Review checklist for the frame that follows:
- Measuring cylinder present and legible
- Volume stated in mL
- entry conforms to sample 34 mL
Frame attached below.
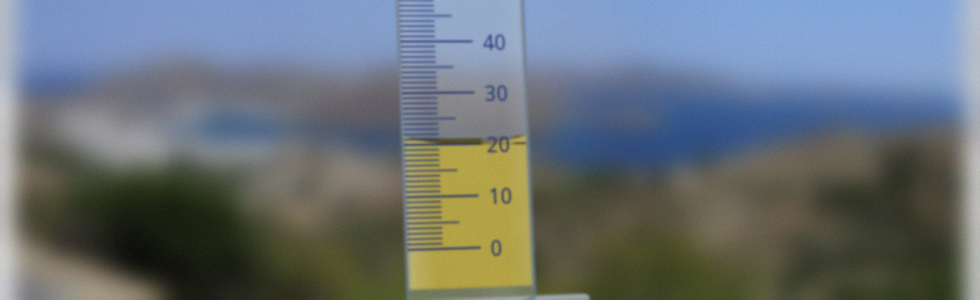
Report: 20 mL
